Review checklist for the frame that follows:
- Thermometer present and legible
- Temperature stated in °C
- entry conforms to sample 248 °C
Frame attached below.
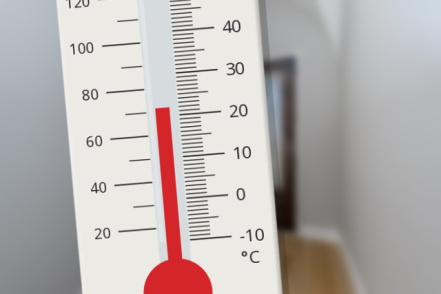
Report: 22 °C
